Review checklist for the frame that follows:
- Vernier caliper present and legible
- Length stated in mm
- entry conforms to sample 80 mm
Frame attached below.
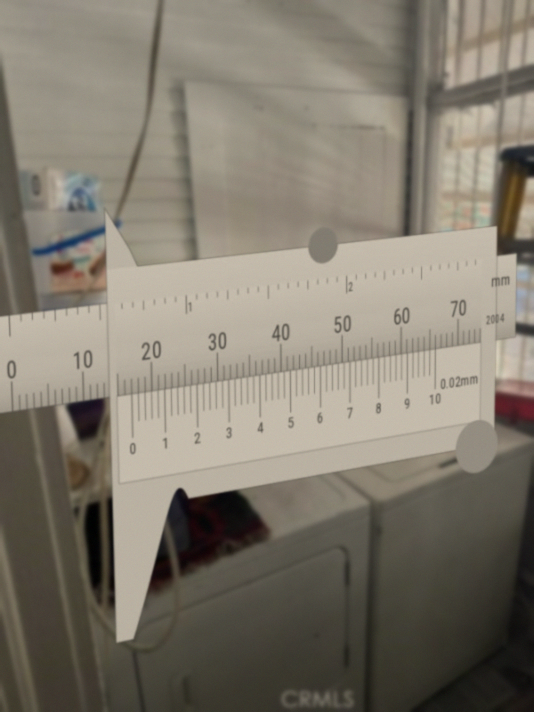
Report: 17.0 mm
